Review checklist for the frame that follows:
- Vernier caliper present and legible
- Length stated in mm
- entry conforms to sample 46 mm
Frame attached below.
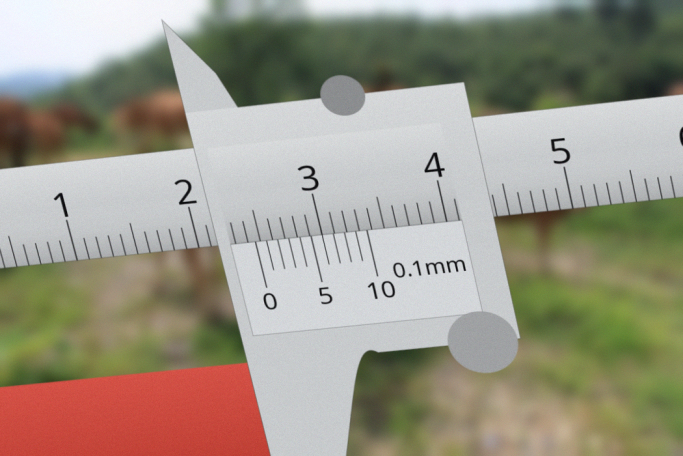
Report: 24.6 mm
